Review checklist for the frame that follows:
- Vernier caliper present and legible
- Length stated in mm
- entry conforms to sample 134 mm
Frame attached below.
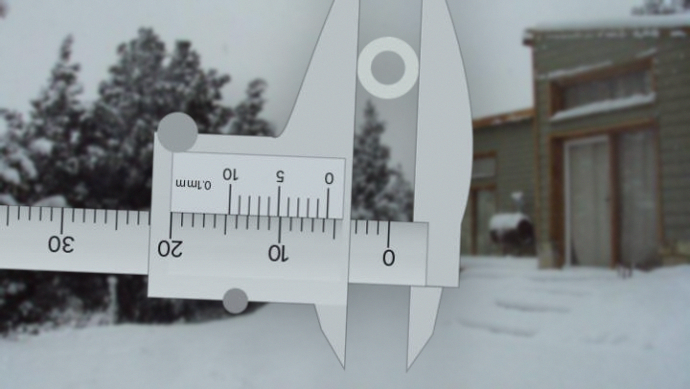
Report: 5.7 mm
